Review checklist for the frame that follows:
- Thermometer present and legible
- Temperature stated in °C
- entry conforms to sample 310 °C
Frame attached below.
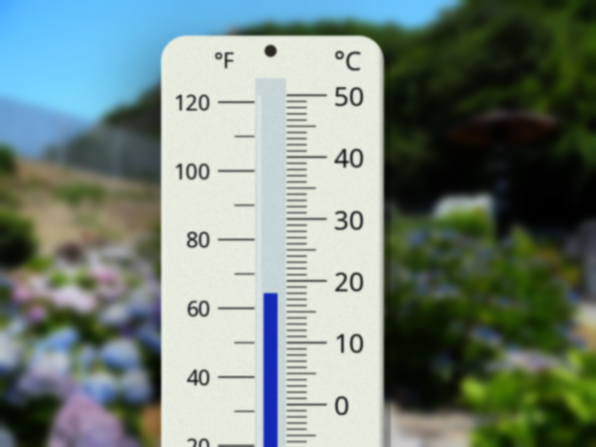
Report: 18 °C
